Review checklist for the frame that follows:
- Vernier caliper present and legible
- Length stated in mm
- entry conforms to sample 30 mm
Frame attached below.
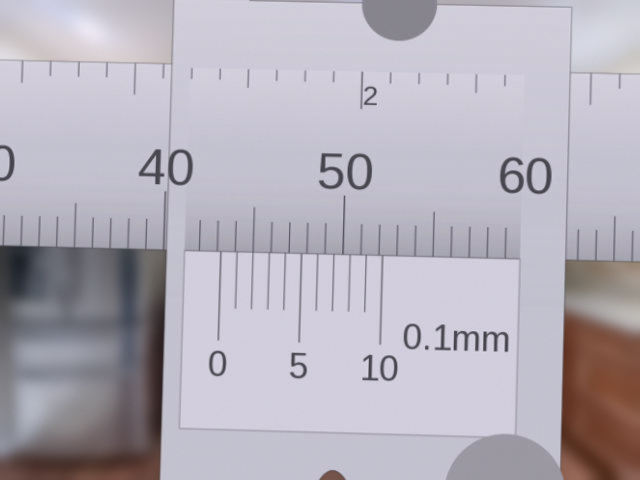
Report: 43.2 mm
